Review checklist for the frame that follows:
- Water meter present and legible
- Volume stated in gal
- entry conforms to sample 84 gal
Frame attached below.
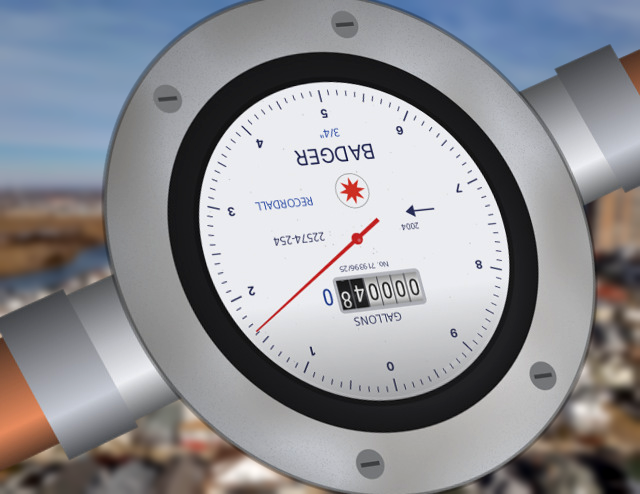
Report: 481.6 gal
